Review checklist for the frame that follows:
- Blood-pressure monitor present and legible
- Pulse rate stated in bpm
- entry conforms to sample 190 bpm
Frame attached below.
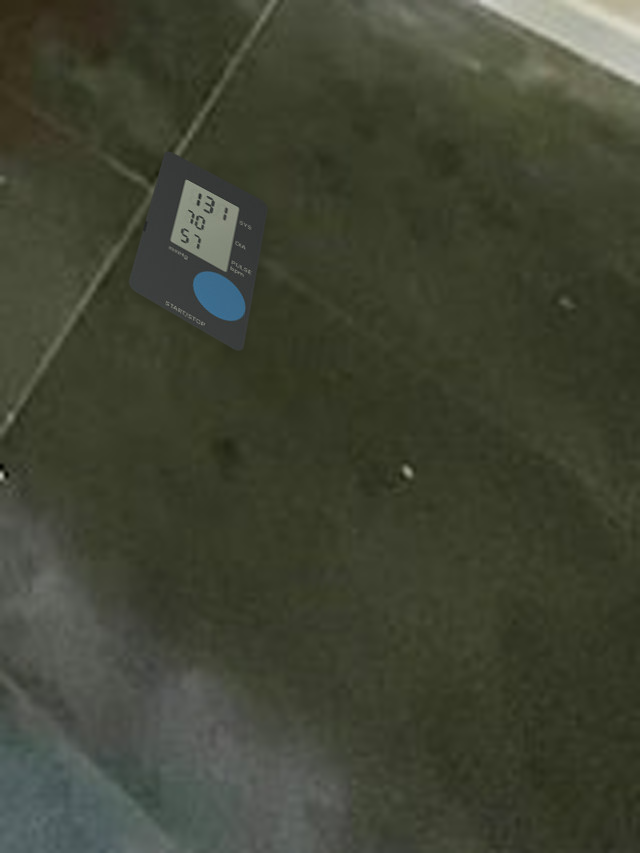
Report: 57 bpm
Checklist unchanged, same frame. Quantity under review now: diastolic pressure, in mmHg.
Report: 70 mmHg
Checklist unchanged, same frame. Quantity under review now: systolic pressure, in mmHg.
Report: 131 mmHg
